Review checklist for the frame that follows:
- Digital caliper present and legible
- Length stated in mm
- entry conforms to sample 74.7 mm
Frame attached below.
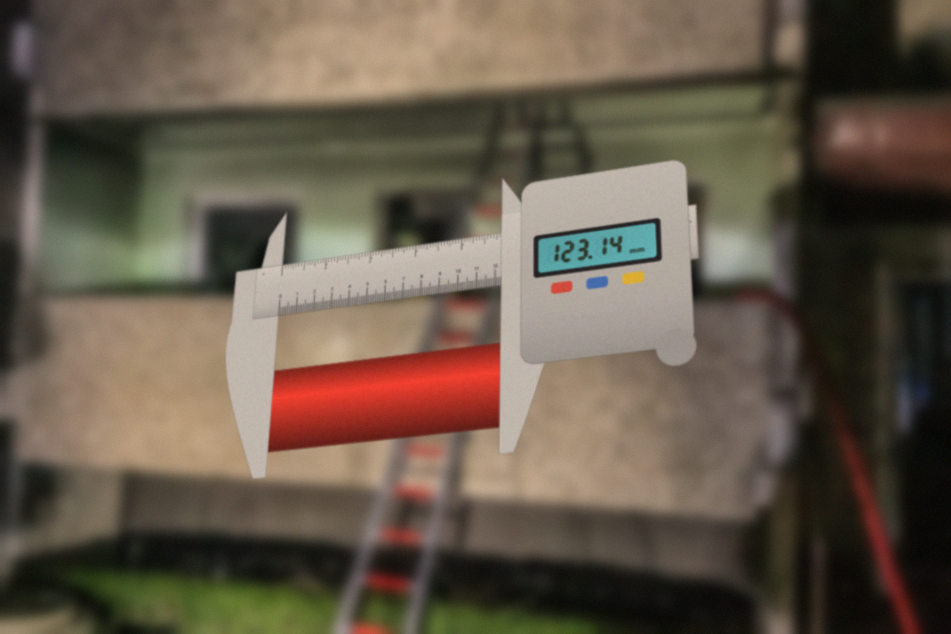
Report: 123.14 mm
